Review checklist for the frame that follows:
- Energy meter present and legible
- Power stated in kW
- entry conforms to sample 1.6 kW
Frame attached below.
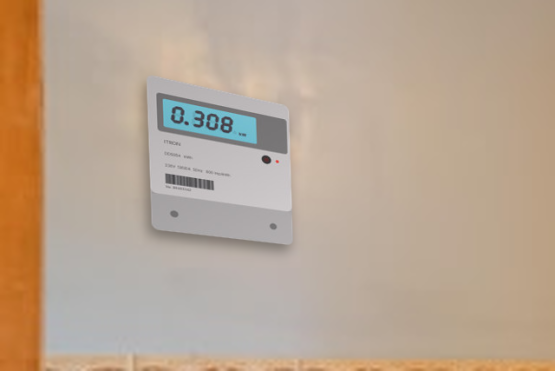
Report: 0.308 kW
